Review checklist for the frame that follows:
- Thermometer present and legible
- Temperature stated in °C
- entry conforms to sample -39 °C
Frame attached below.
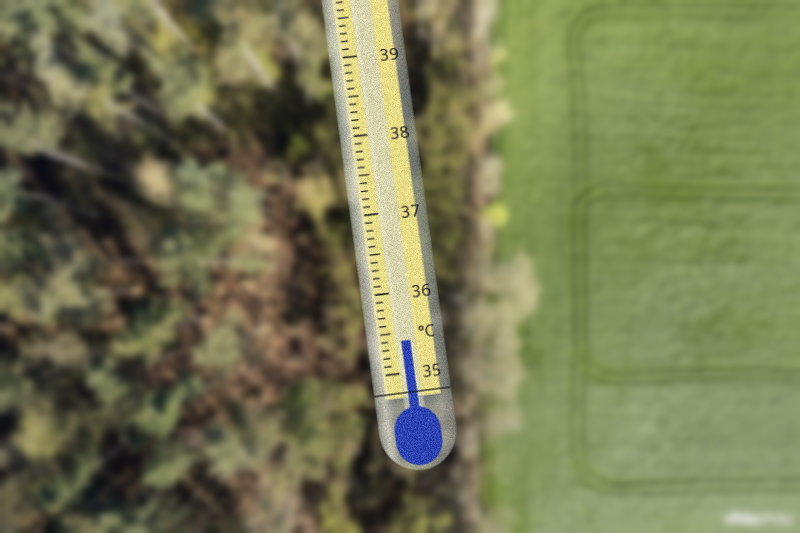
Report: 35.4 °C
